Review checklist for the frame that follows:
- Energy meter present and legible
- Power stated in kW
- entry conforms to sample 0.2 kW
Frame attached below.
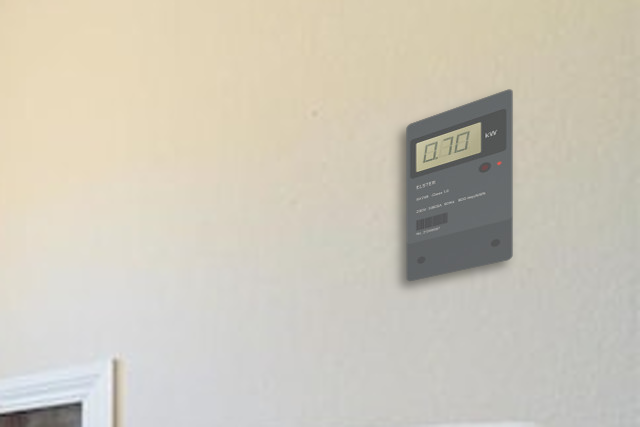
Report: 0.70 kW
